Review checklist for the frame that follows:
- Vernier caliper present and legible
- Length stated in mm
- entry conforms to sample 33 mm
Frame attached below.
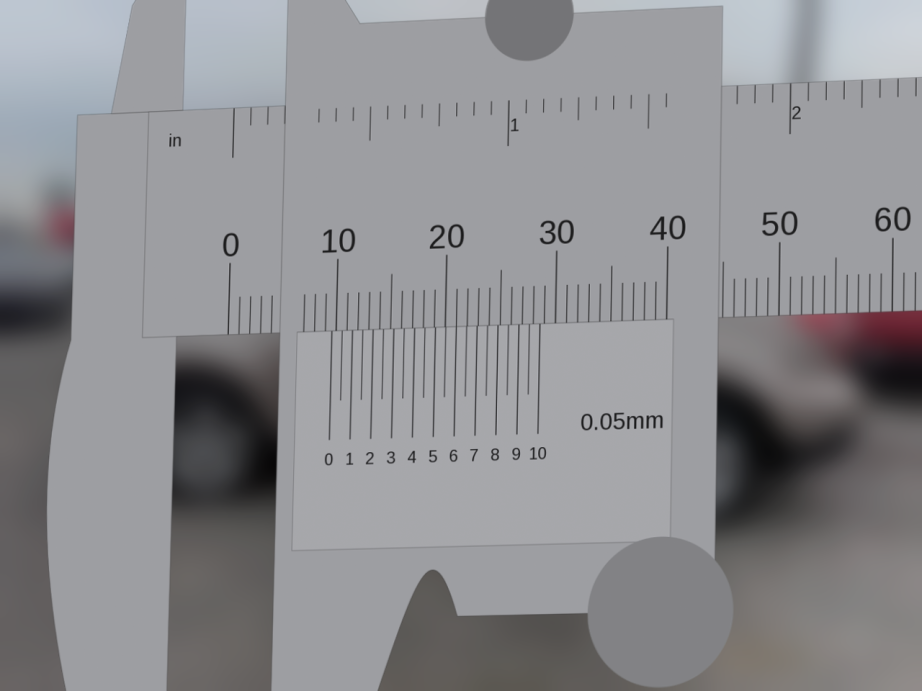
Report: 9.6 mm
